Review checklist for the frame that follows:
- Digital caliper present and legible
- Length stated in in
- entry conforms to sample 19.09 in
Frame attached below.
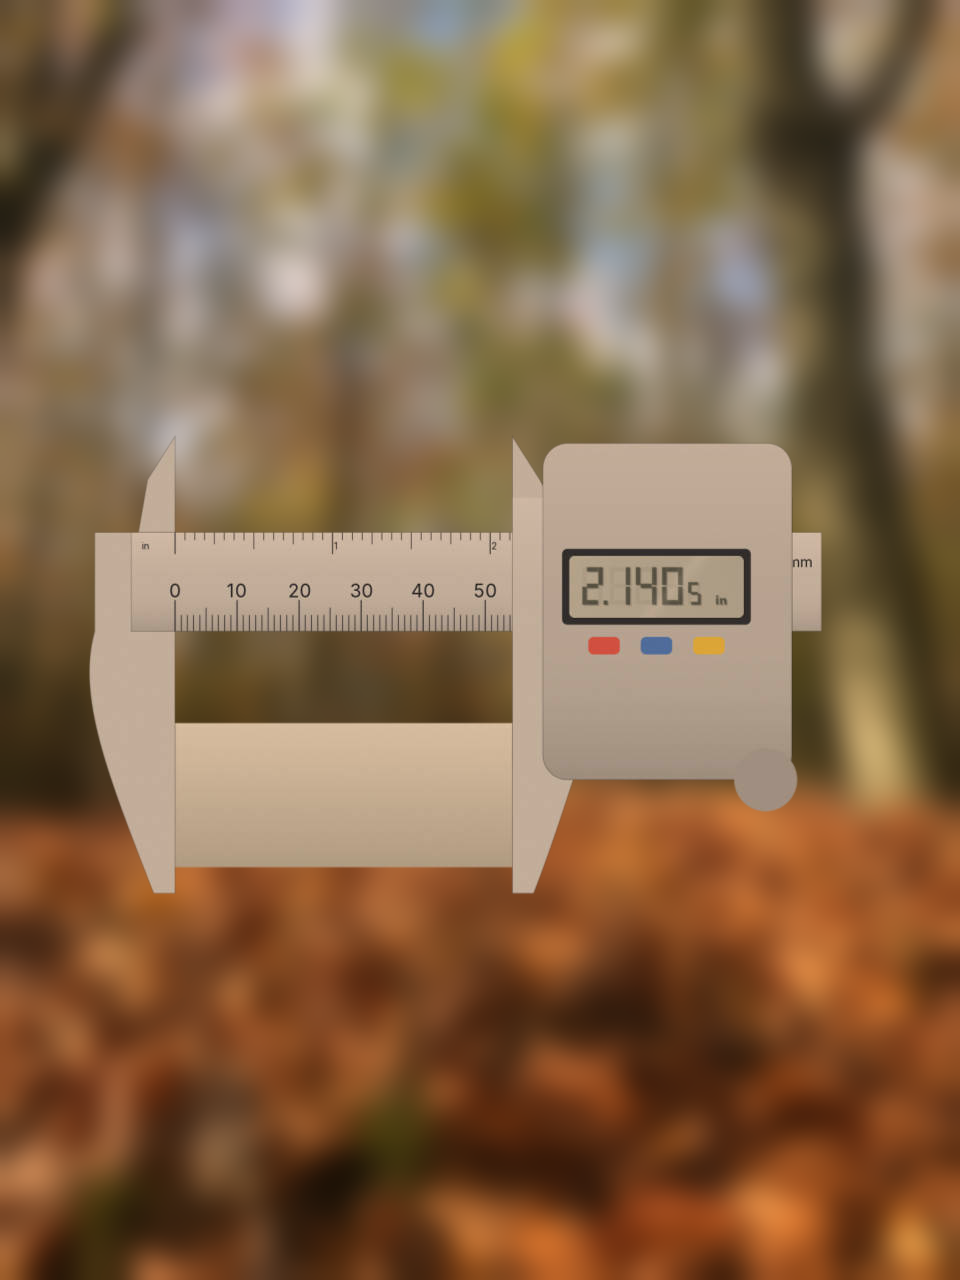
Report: 2.1405 in
